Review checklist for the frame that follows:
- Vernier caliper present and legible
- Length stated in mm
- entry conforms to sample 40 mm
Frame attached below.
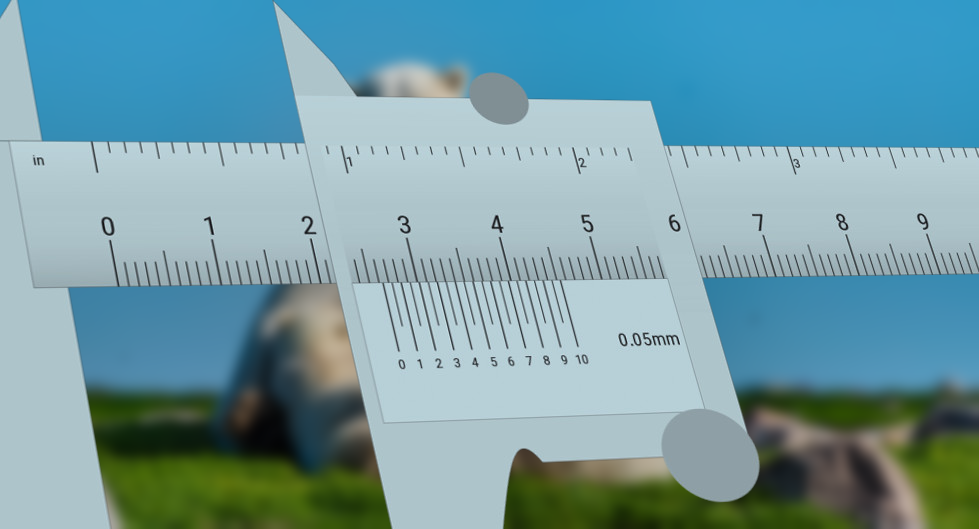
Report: 26.4 mm
